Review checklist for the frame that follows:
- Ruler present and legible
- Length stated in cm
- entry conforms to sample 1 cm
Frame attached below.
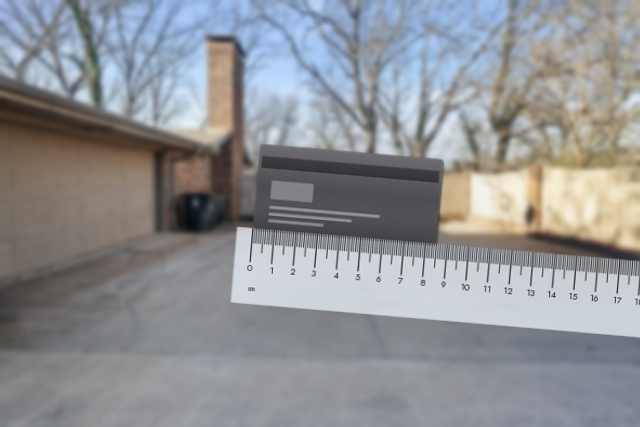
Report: 8.5 cm
